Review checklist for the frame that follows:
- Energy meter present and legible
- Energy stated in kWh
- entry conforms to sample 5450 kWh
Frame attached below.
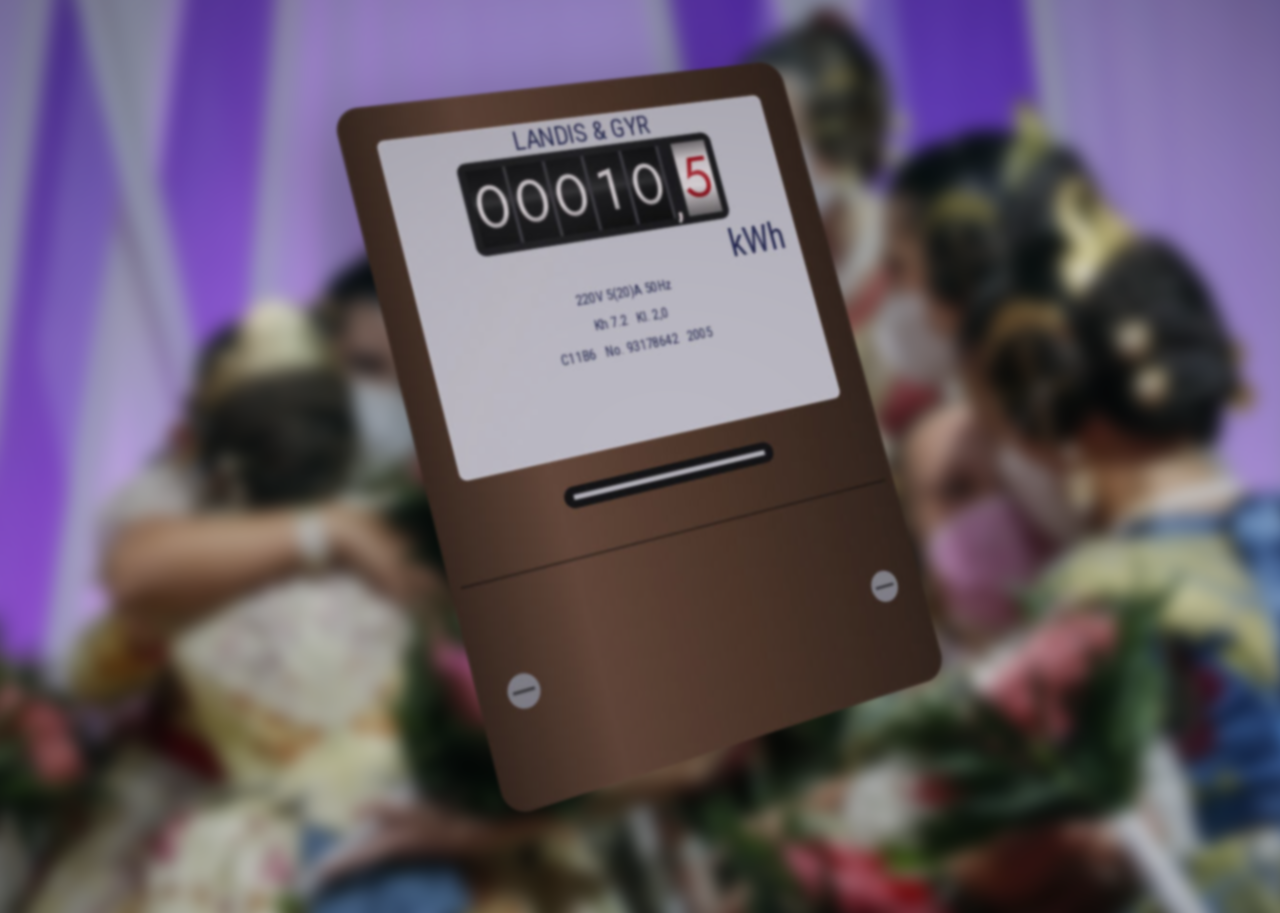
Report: 10.5 kWh
